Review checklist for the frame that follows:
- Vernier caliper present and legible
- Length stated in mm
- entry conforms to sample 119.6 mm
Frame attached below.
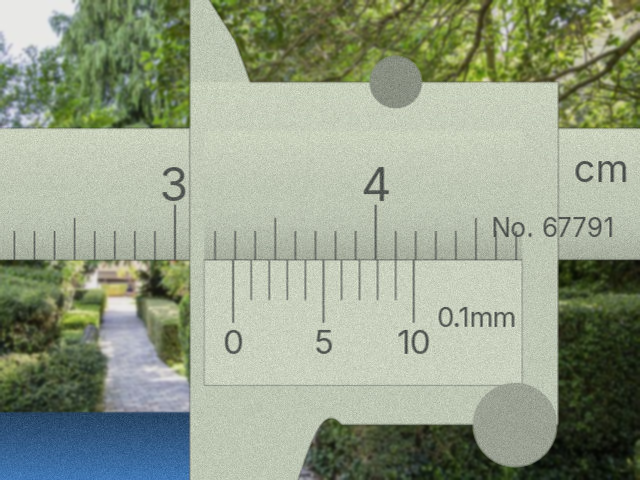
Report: 32.9 mm
